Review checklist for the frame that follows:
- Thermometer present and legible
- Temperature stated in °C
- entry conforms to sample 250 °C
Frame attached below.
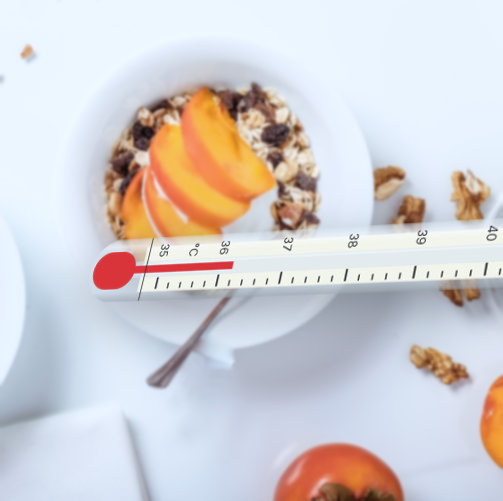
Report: 36.2 °C
